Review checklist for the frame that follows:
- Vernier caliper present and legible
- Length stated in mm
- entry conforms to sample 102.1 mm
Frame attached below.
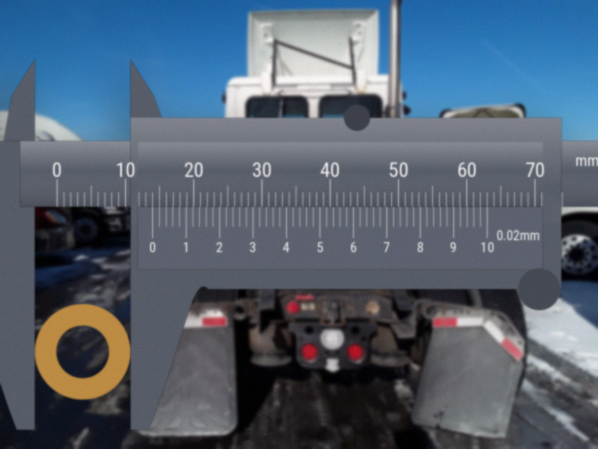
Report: 14.0 mm
